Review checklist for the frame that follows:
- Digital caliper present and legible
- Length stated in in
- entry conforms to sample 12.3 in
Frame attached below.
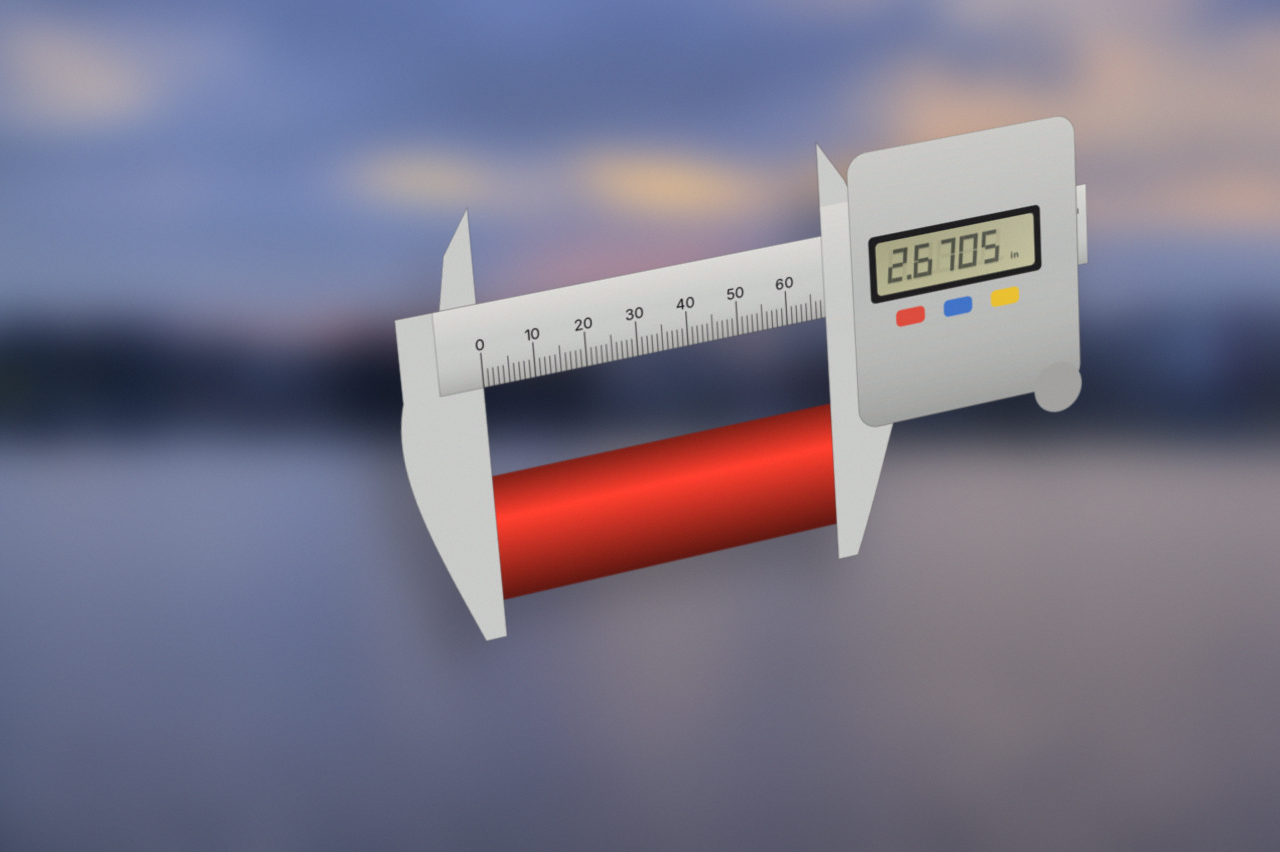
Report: 2.6705 in
